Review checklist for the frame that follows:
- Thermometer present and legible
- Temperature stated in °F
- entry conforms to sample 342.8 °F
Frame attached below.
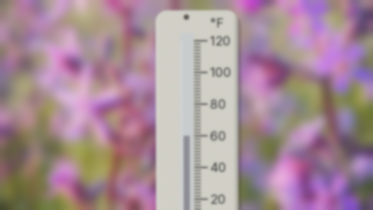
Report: 60 °F
